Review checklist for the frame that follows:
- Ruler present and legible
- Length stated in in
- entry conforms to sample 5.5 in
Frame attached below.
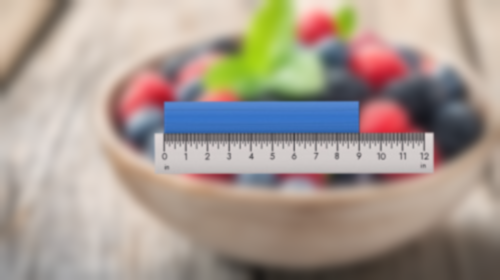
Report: 9 in
